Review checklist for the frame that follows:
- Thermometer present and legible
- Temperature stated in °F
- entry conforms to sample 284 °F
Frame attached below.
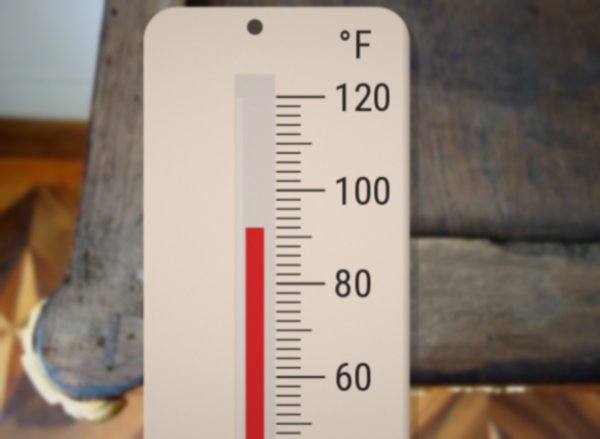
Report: 92 °F
